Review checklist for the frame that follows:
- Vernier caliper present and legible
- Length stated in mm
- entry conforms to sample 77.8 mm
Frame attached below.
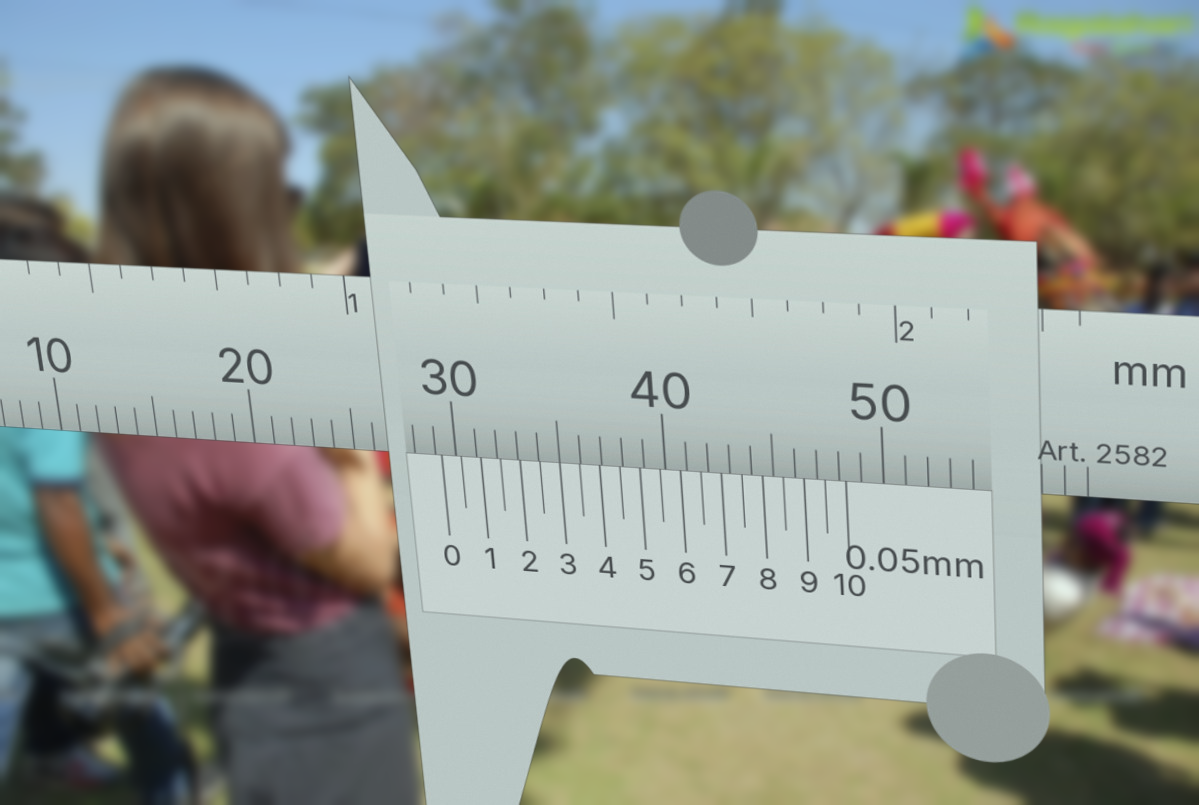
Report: 29.3 mm
